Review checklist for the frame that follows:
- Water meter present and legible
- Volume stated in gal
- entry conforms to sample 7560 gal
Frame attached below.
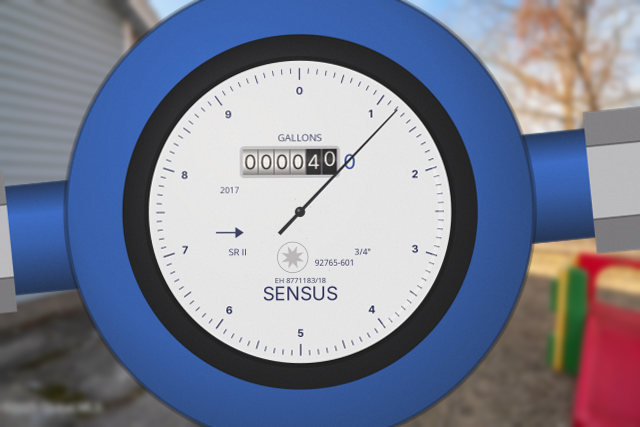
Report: 401.2 gal
